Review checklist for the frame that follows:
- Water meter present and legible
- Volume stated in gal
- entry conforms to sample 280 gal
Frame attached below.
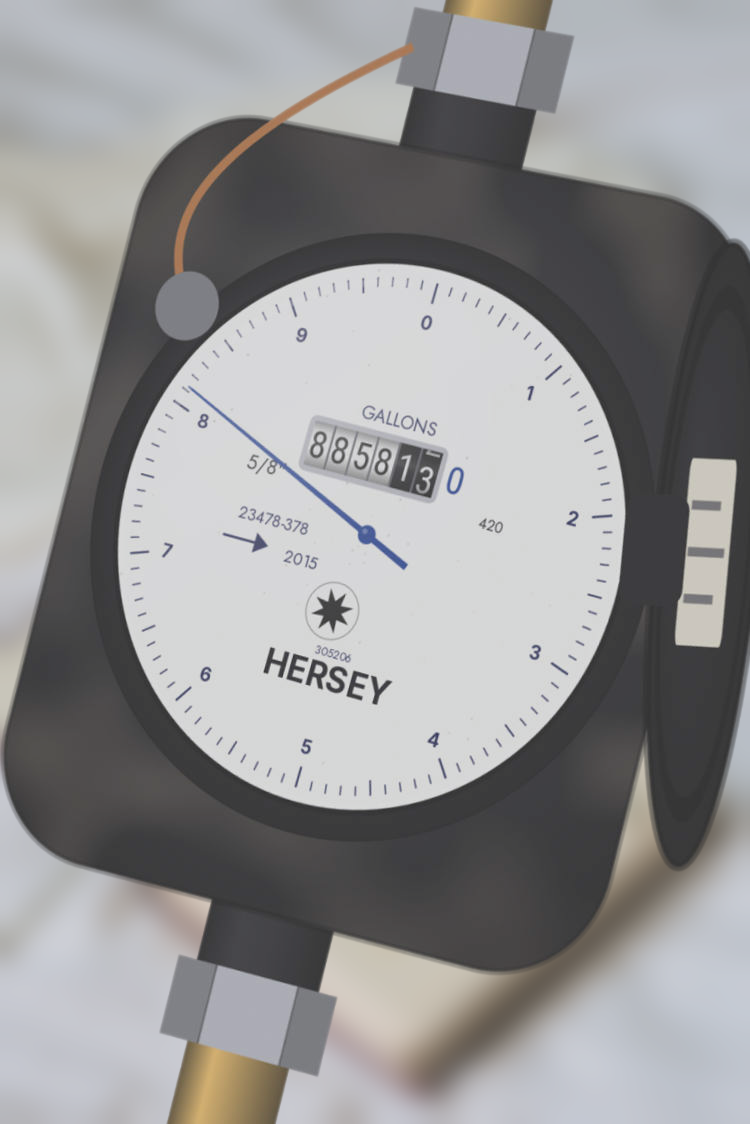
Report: 8858128.1 gal
